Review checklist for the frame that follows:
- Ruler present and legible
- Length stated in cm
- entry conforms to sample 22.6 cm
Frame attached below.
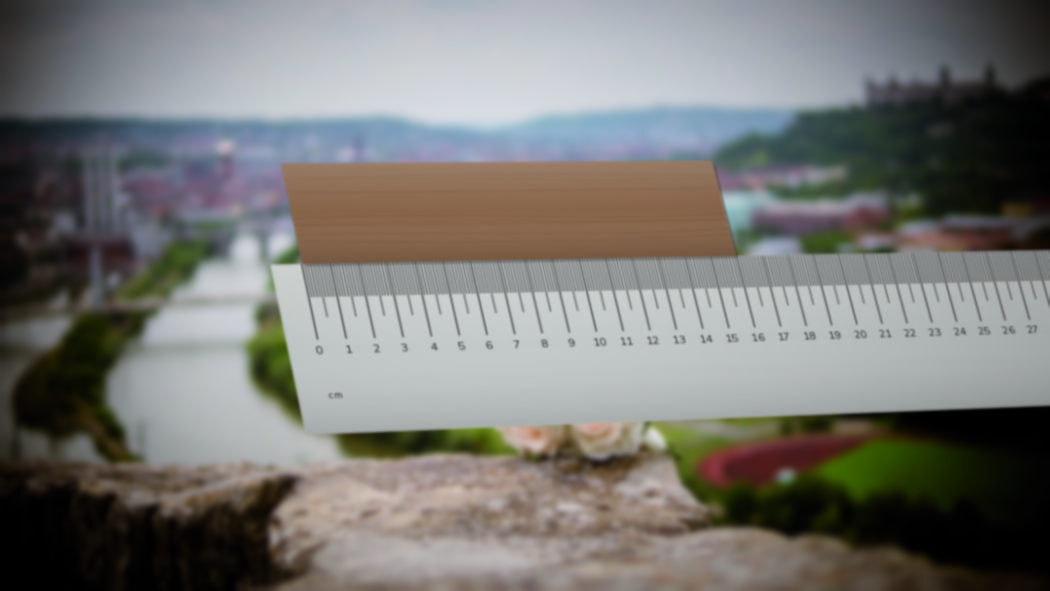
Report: 16 cm
